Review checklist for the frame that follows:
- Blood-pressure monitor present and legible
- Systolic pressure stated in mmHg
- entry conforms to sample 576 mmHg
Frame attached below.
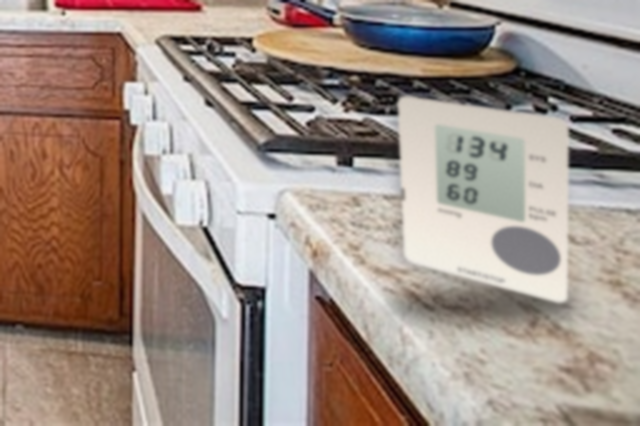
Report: 134 mmHg
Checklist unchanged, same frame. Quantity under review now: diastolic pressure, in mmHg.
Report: 89 mmHg
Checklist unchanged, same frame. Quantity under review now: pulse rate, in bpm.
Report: 60 bpm
